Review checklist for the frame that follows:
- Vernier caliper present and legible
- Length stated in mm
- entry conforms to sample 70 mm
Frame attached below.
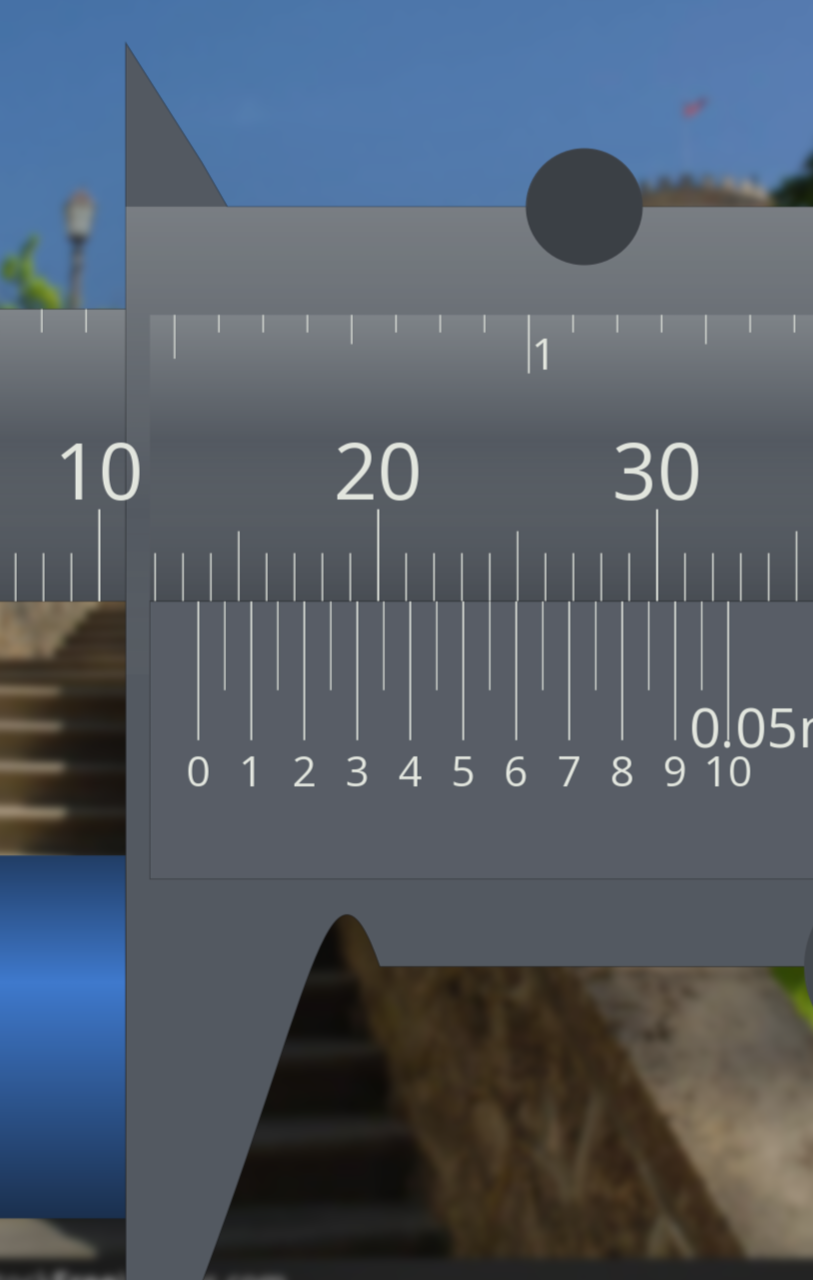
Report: 13.55 mm
